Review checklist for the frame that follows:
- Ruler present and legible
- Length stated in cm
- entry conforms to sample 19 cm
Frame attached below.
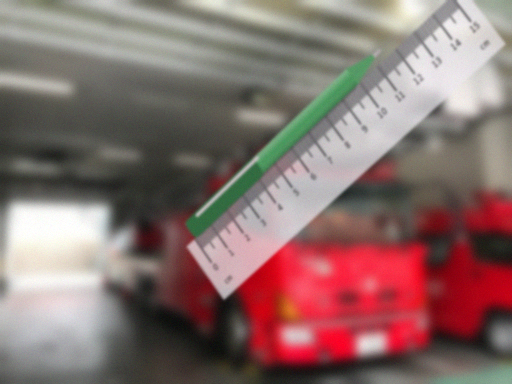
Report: 11.5 cm
